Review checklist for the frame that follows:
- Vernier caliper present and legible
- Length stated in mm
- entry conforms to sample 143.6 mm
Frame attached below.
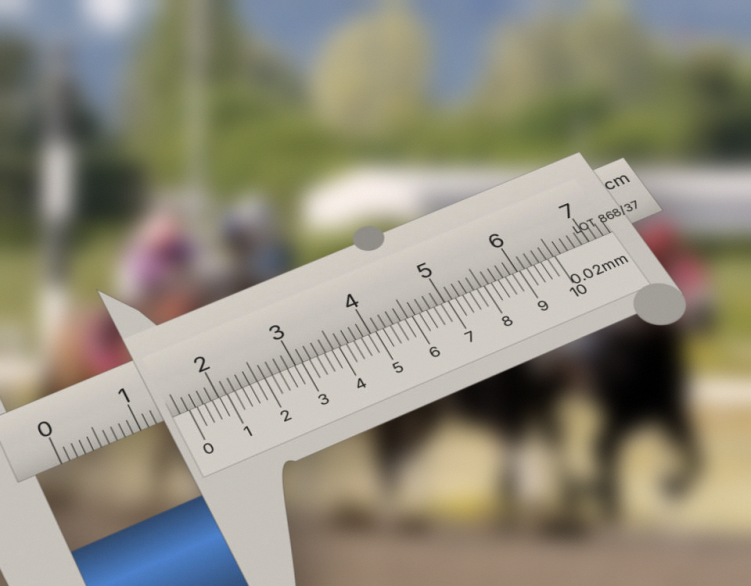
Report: 16.2 mm
